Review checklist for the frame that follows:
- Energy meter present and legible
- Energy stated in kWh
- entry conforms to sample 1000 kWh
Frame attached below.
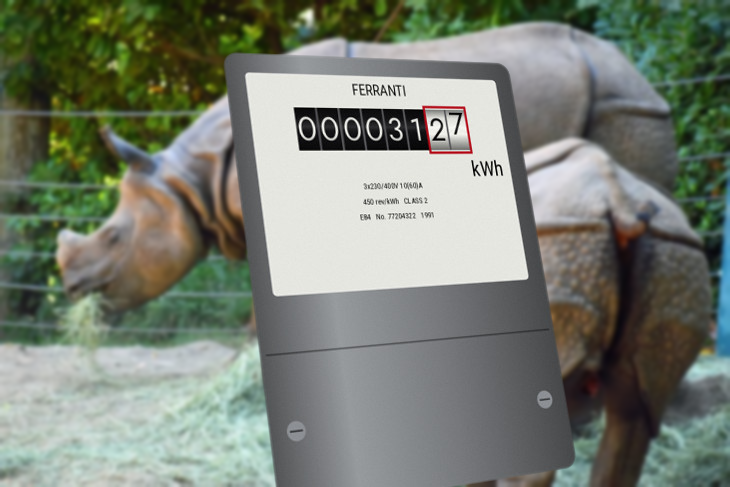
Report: 31.27 kWh
